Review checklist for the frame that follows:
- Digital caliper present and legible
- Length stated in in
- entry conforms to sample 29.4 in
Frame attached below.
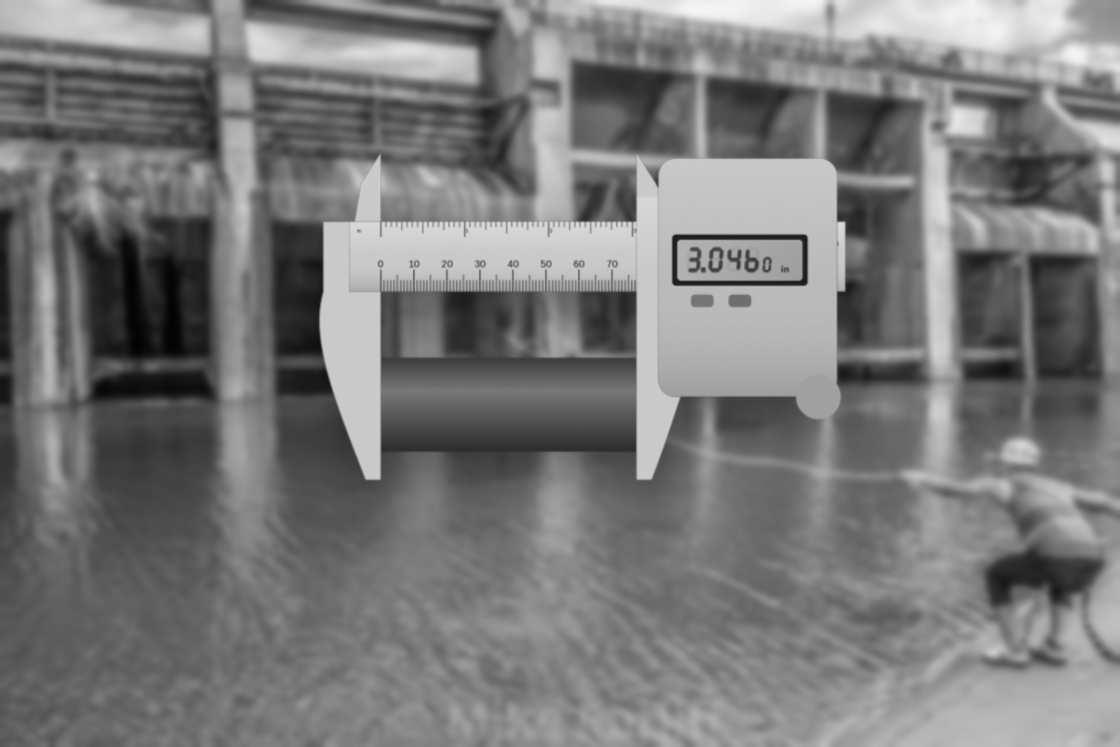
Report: 3.0460 in
